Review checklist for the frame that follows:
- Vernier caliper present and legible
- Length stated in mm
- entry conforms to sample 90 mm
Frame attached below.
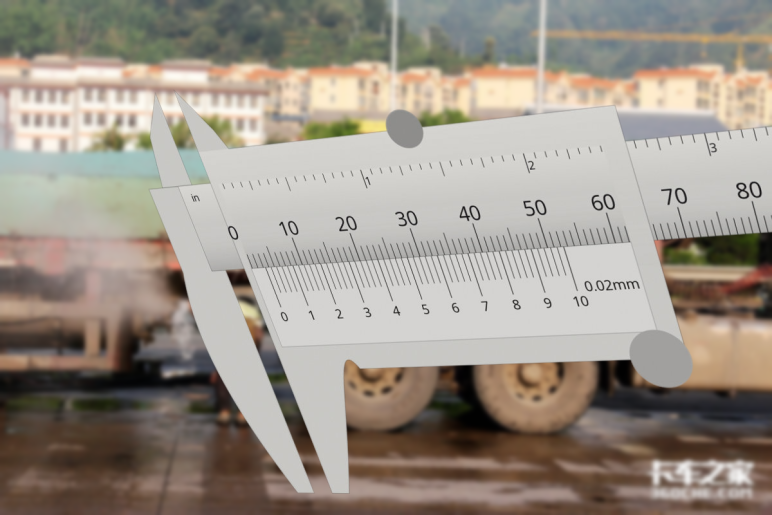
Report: 3.4 mm
